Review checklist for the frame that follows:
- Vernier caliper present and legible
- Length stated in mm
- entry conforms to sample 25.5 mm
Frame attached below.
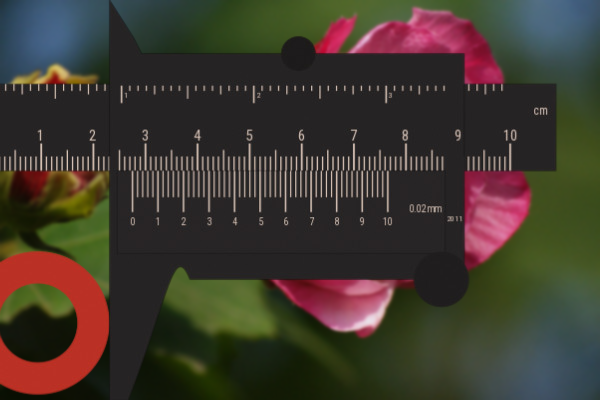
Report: 27.5 mm
